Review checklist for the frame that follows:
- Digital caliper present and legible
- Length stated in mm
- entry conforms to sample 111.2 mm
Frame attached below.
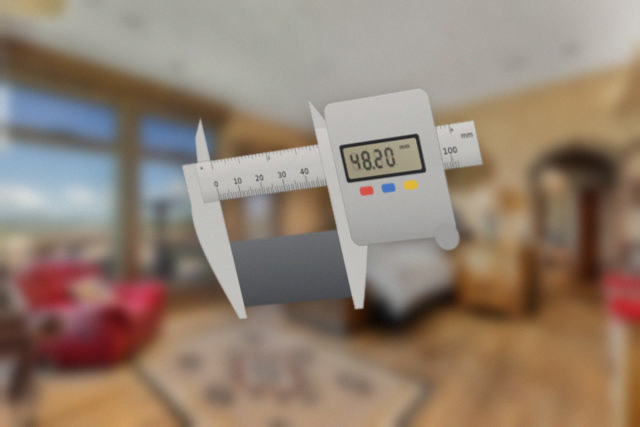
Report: 48.20 mm
